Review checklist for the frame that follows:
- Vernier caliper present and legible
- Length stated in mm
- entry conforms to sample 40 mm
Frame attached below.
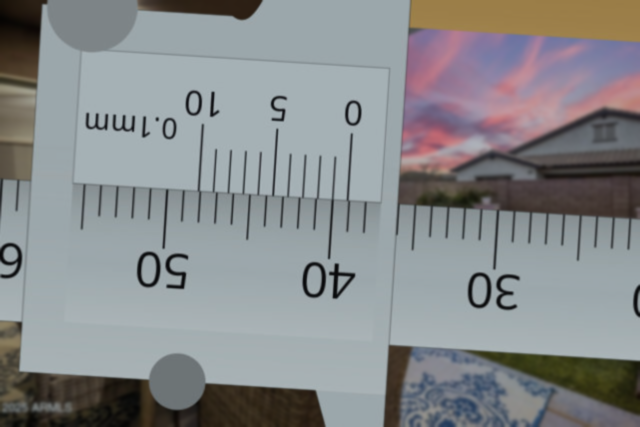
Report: 39.1 mm
